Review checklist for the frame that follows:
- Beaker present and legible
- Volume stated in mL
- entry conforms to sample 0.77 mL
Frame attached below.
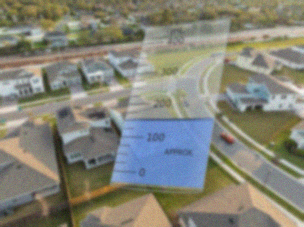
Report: 150 mL
